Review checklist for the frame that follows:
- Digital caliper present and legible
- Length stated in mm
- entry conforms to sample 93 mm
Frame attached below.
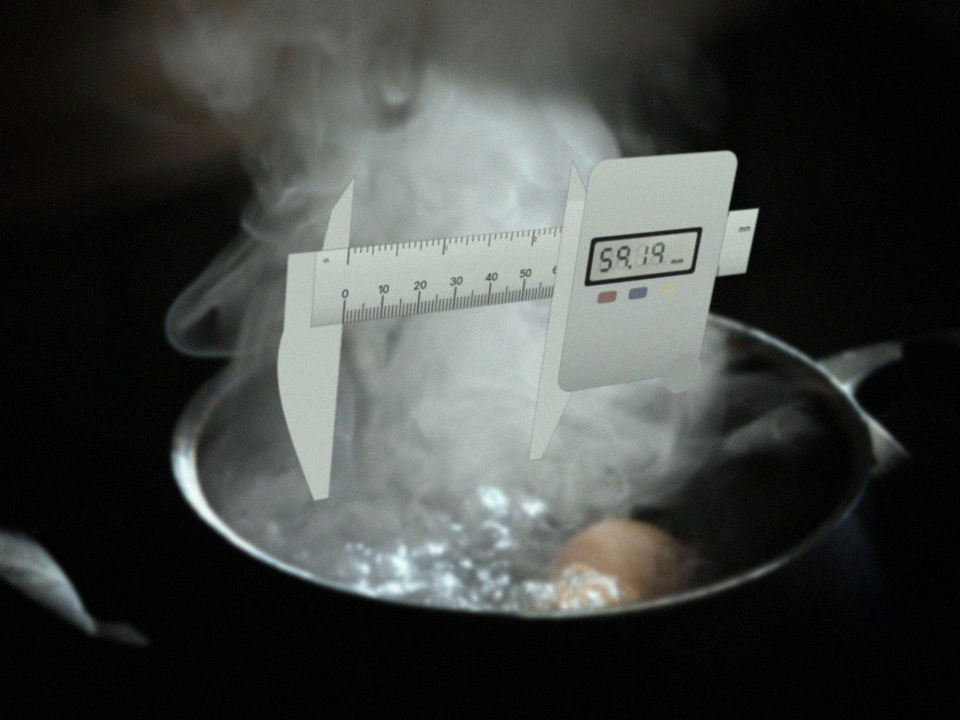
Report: 59.19 mm
